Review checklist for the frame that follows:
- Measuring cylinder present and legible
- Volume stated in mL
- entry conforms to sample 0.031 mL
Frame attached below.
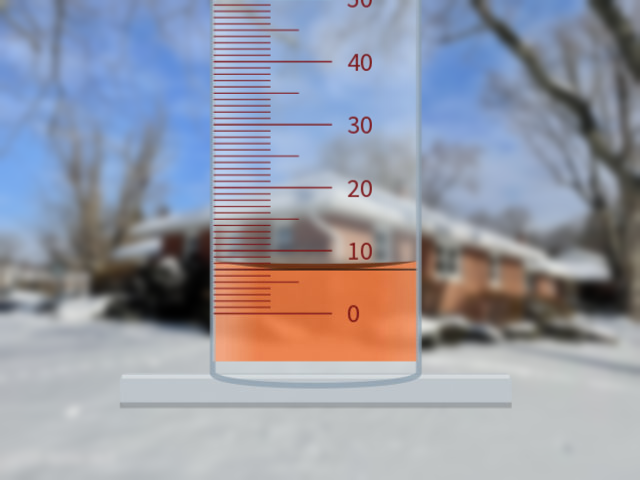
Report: 7 mL
